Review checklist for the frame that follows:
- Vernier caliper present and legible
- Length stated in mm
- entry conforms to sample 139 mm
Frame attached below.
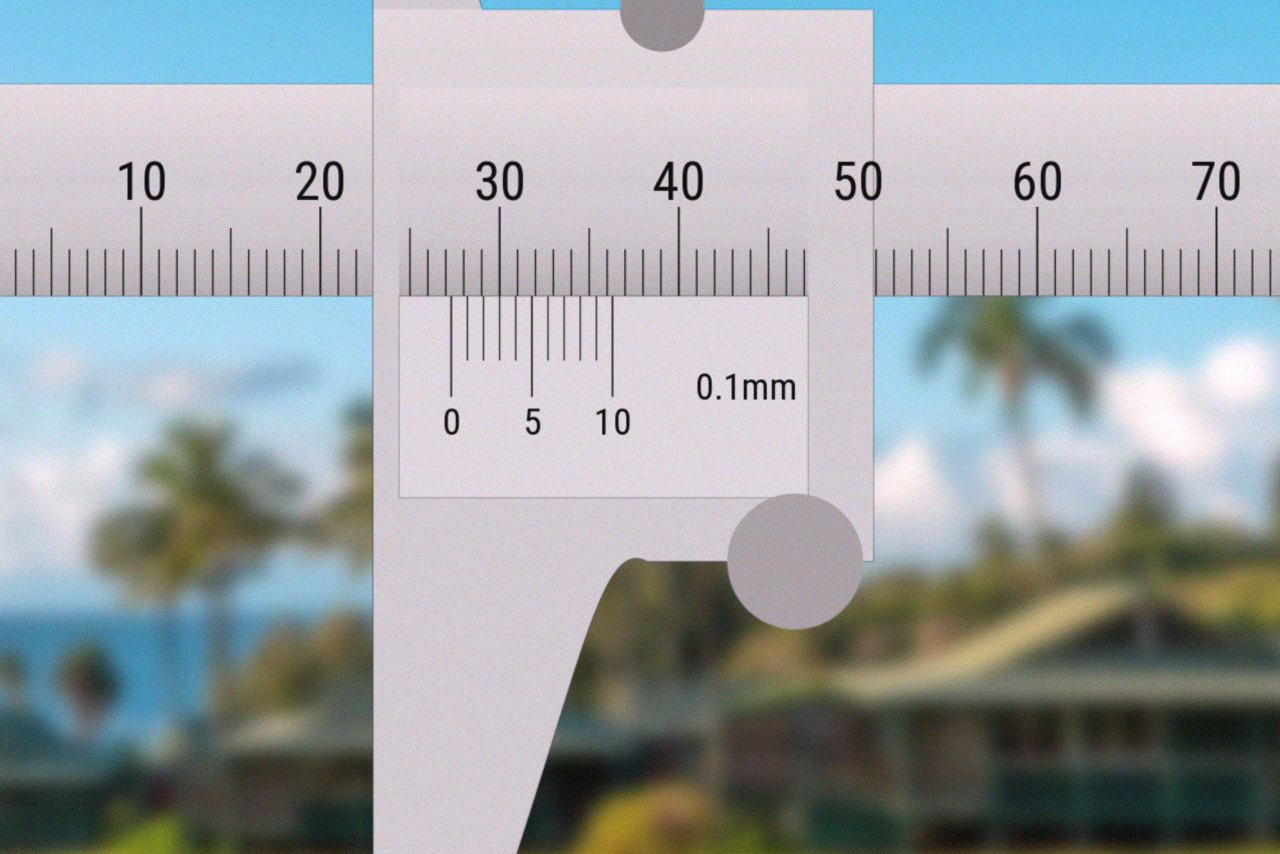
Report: 27.3 mm
